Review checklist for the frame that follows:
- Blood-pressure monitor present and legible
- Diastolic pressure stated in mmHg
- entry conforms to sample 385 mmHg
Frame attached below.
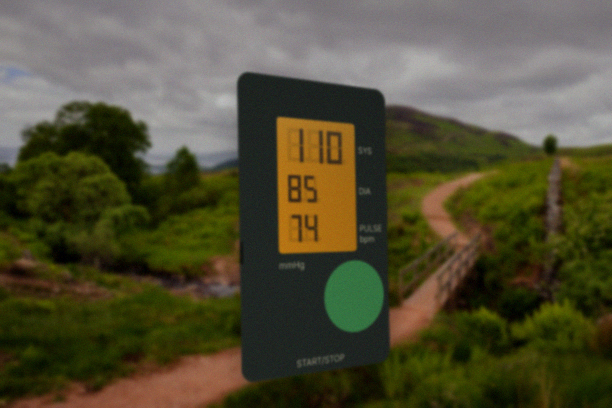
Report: 85 mmHg
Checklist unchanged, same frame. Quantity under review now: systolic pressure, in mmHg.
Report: 110 mmHg
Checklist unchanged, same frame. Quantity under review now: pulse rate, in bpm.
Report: 74 bpm
